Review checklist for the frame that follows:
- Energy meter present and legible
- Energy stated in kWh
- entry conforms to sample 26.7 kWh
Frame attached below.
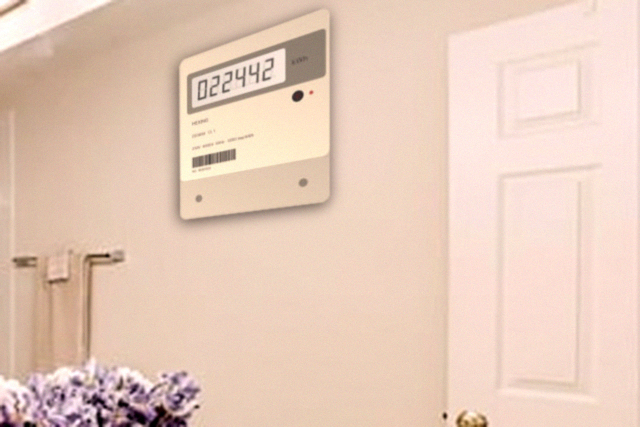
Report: 22442 kWh
